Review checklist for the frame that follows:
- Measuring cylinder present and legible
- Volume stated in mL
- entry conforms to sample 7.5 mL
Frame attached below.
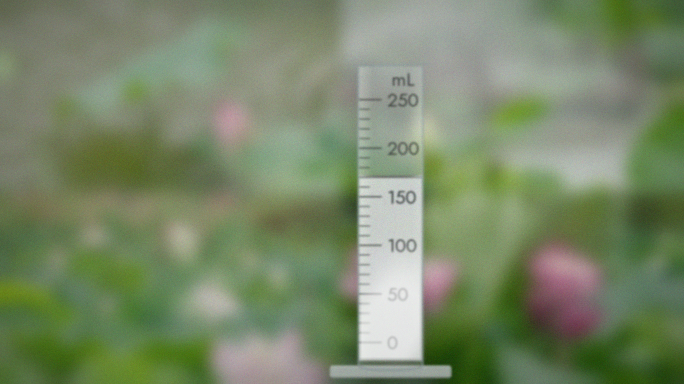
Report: 170 mL
